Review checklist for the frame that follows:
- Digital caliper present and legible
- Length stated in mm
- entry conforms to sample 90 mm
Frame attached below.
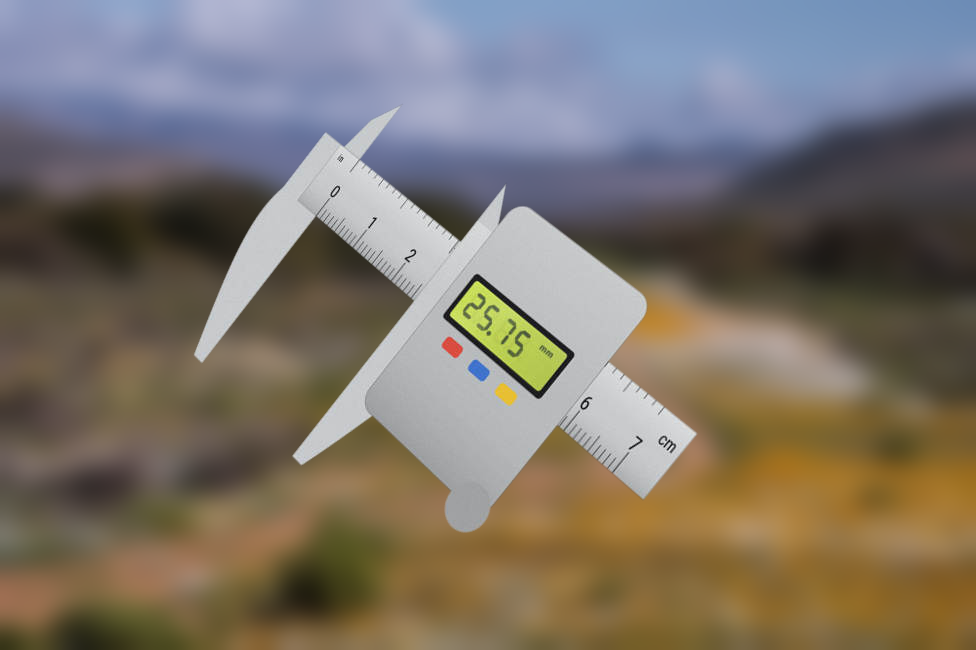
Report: 25.75 mm
